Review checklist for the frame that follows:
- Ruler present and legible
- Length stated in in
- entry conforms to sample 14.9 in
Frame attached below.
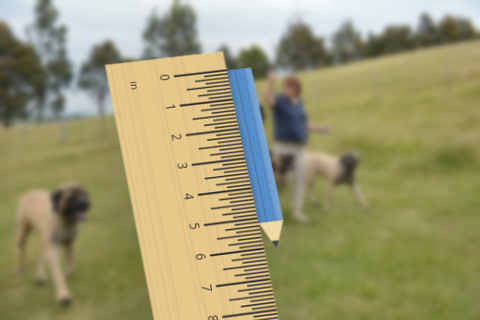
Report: 6 in
